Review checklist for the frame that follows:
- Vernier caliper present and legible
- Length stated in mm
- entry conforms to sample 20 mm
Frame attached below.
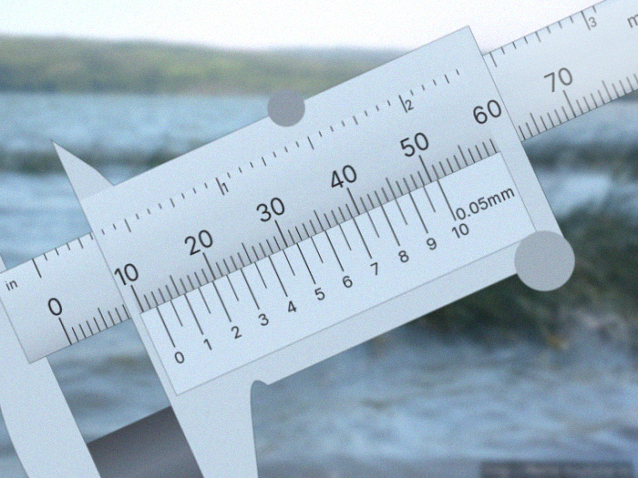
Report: 11.8 mm
